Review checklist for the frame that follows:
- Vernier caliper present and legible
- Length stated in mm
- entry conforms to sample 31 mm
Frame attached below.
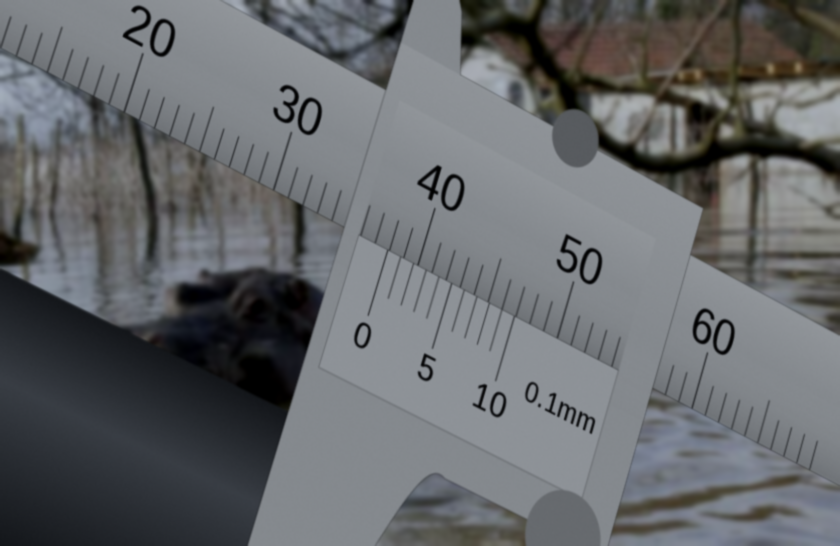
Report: 37.9 mm
